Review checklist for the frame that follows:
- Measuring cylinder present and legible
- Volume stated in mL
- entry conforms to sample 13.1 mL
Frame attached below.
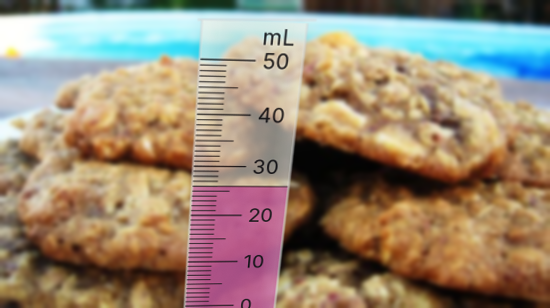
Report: 26 mL
